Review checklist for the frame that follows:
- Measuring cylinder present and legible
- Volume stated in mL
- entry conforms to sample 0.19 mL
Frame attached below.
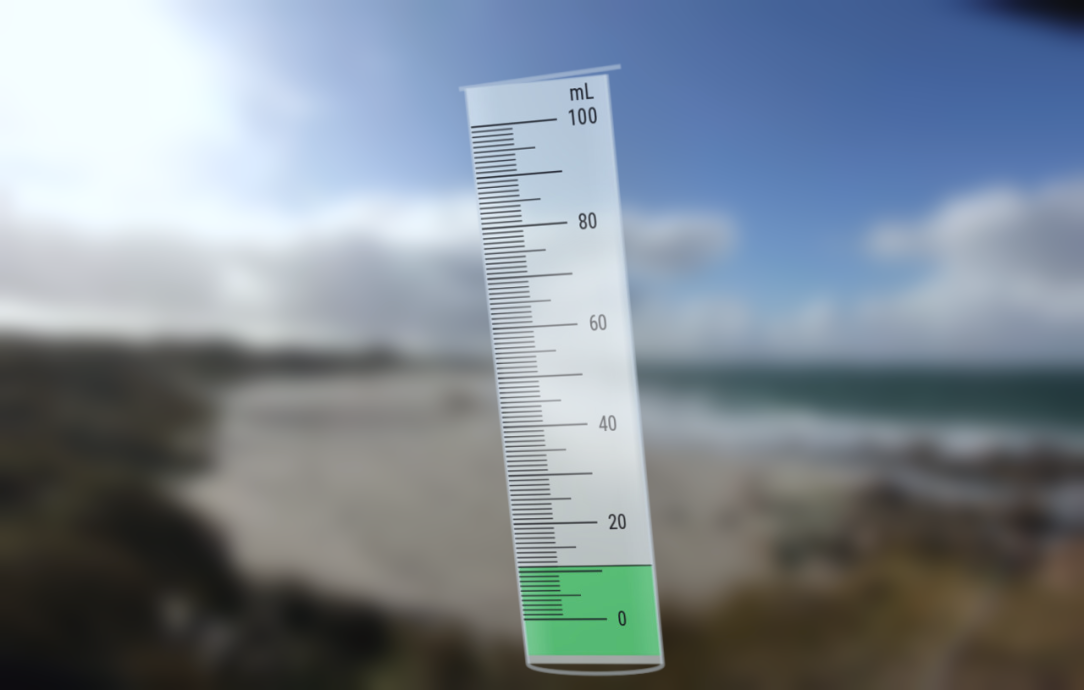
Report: 11 mL
